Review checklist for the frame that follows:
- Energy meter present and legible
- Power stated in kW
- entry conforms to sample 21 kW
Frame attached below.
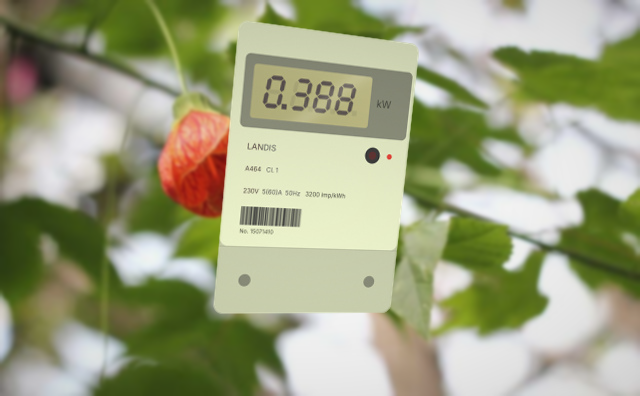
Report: 0.388 kW
